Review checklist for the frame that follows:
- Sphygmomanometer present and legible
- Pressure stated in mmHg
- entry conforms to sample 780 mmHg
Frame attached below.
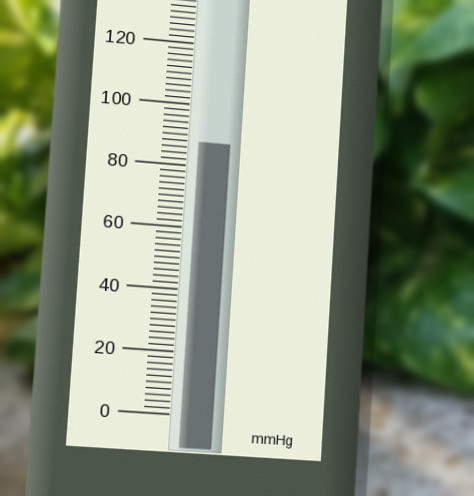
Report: 88 mmHg
